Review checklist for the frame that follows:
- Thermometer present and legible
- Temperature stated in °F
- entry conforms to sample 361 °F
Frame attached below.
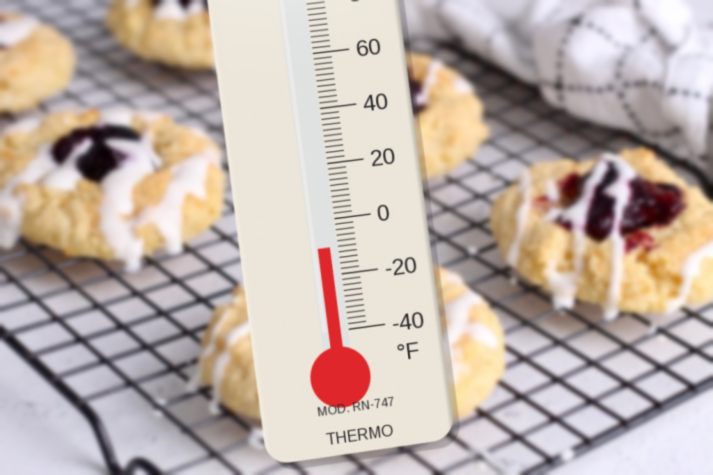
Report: -10 °F
